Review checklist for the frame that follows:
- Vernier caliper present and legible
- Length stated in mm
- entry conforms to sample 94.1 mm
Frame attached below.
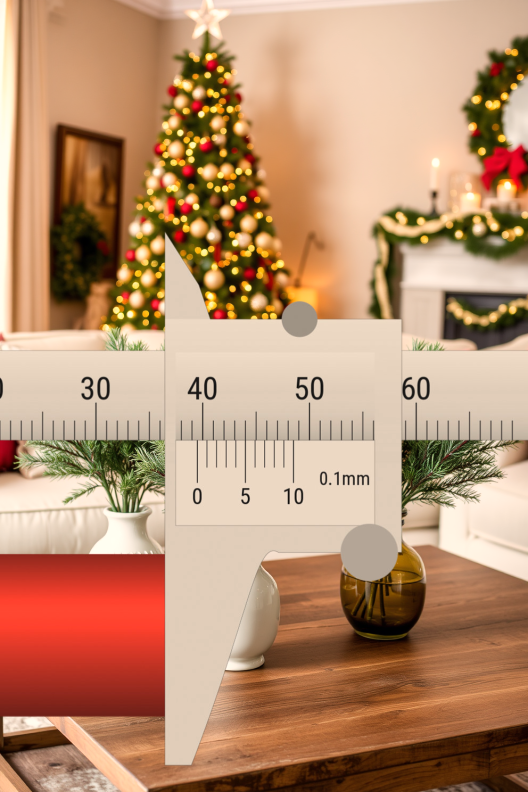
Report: 39.5 mm
